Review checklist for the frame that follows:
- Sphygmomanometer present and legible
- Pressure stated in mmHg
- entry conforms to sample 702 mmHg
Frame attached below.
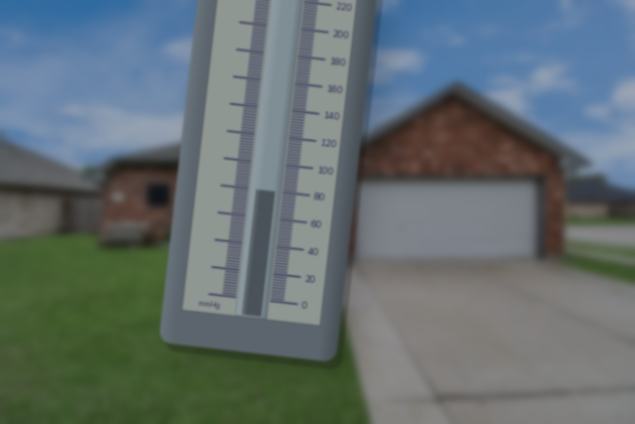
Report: 80 mmHg
